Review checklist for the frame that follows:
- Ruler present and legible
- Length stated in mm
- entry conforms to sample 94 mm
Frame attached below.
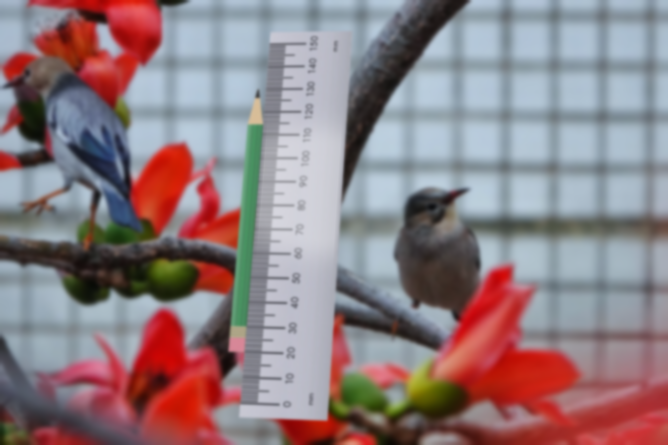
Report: 110 mm
